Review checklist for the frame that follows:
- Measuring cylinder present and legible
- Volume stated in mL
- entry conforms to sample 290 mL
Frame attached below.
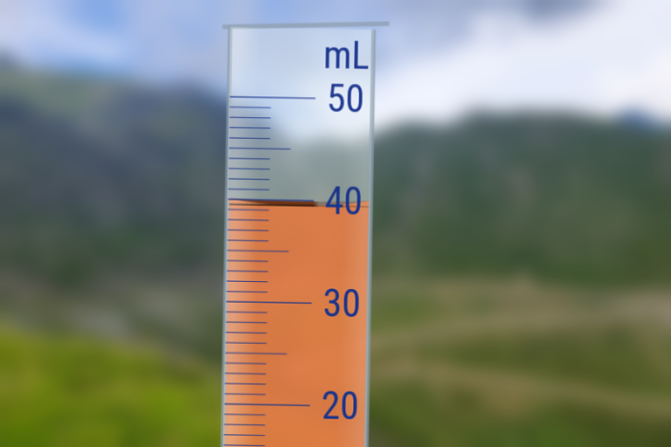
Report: 39.5 mL
